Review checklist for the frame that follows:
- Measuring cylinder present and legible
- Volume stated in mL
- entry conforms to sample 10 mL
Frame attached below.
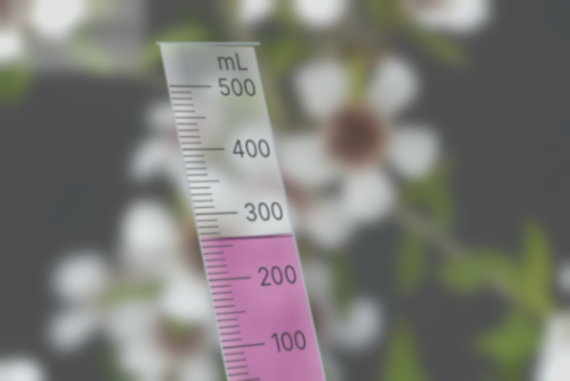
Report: 260 mL
